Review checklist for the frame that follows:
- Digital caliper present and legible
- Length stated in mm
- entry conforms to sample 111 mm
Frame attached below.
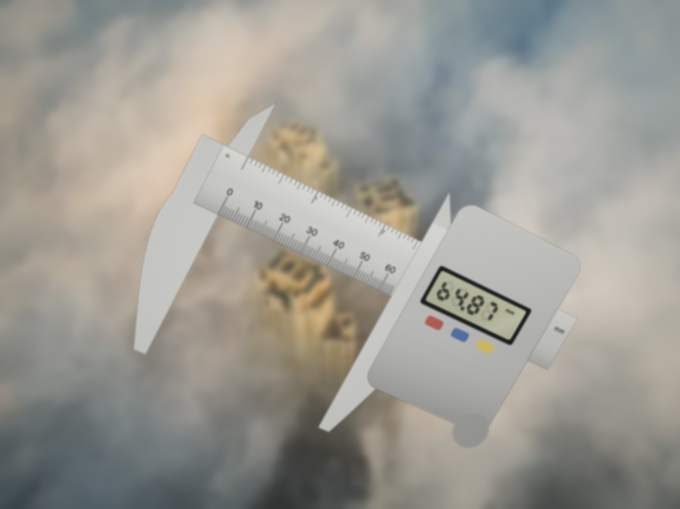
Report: 64.87 mm
